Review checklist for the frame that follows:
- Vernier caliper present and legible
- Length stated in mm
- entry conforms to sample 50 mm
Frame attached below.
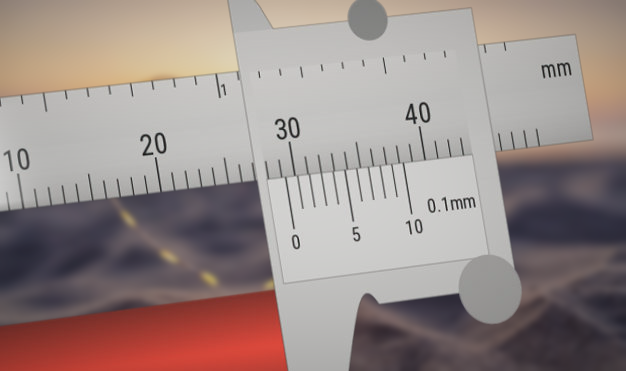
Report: 29.3 mm
